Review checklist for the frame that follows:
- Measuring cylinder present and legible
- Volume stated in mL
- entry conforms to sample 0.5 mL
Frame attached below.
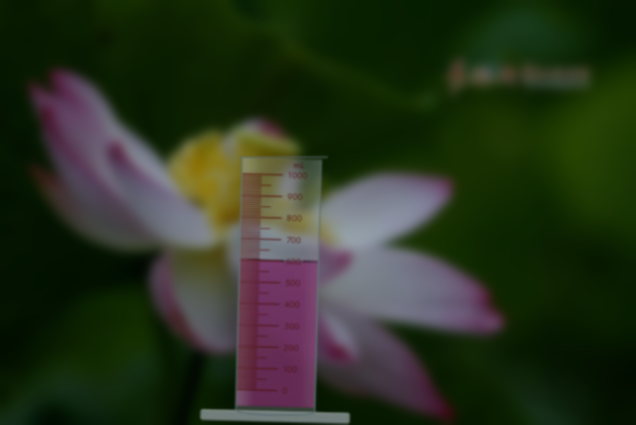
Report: 600 mL
